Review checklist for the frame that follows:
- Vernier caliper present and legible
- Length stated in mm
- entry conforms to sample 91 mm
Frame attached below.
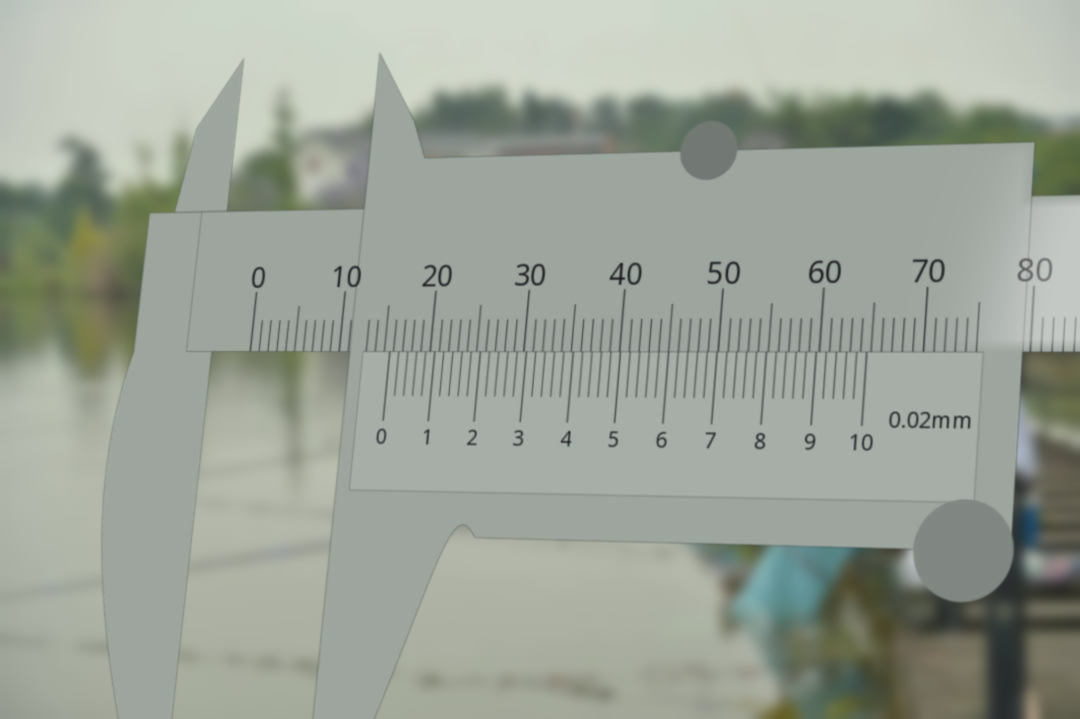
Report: 15.6 mm
